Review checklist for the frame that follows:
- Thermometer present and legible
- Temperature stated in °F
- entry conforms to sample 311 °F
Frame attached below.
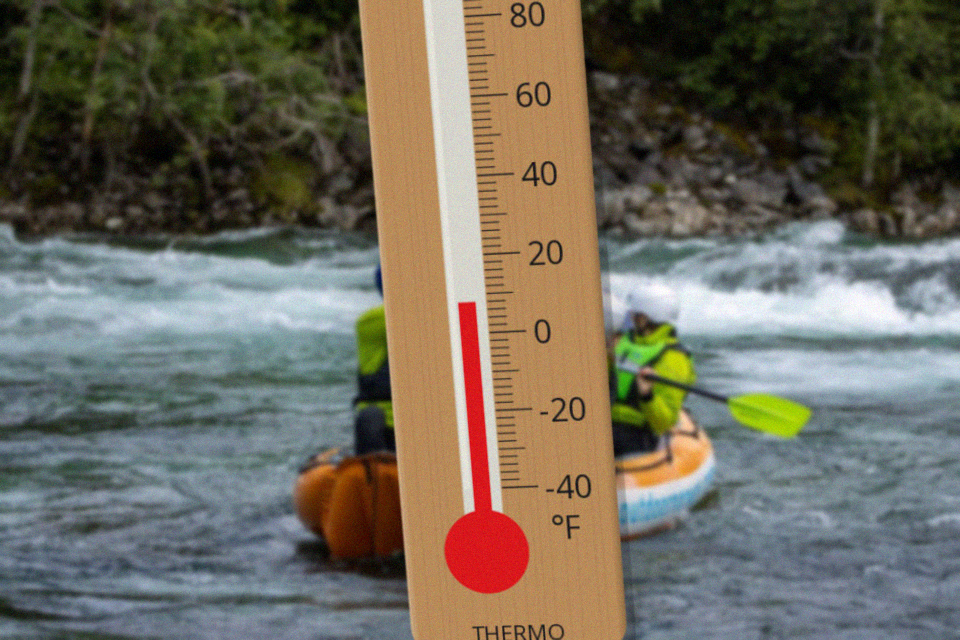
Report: 8 °F
